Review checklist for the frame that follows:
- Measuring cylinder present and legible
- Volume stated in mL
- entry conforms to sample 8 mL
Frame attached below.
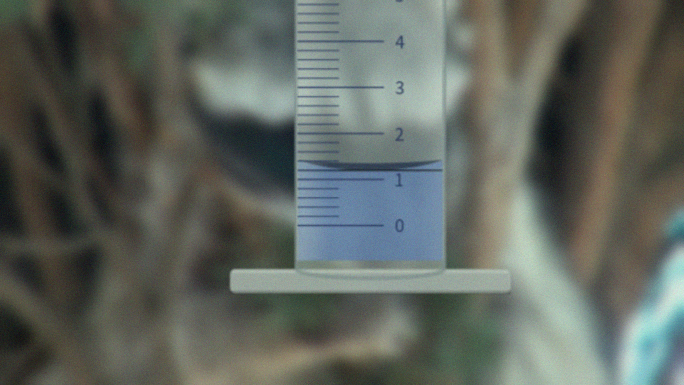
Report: 1.2 mL
